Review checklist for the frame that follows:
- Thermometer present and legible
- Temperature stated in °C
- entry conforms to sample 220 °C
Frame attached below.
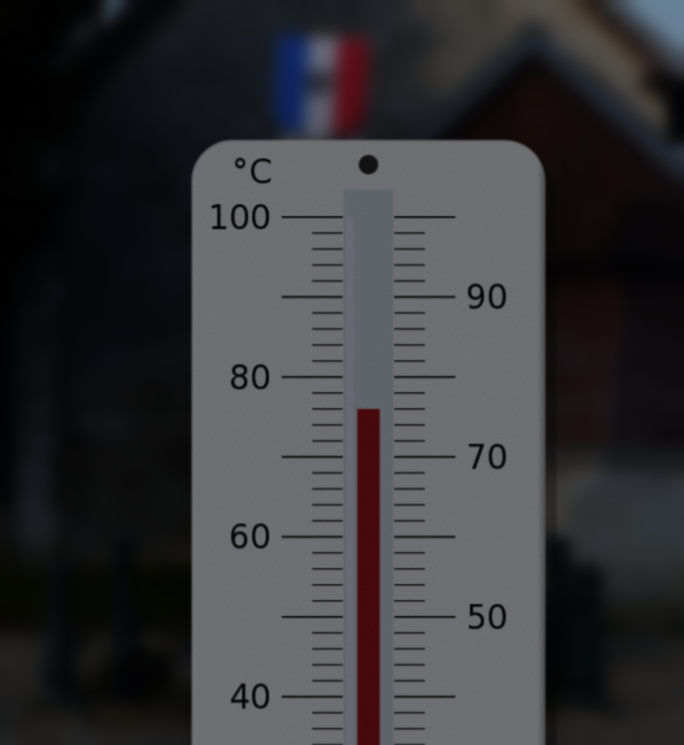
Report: 76 °C
